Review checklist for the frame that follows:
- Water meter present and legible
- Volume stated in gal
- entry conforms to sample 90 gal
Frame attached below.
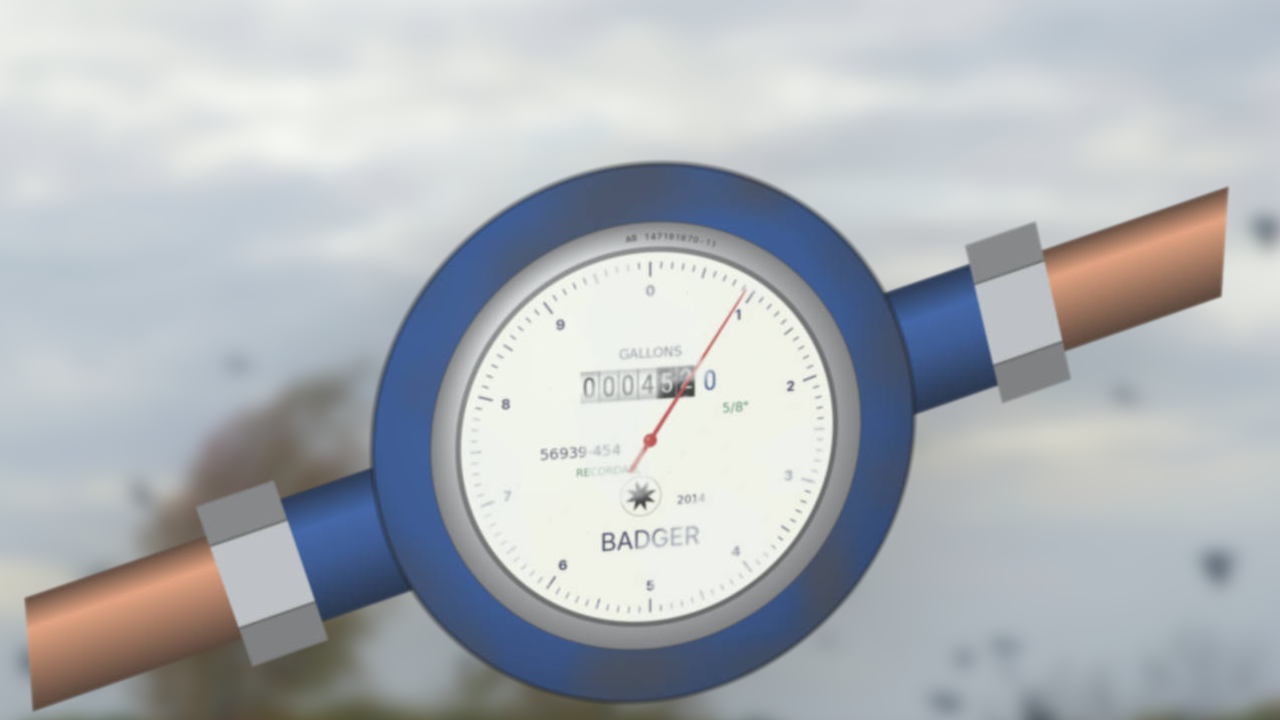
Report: 4520.9 gal
